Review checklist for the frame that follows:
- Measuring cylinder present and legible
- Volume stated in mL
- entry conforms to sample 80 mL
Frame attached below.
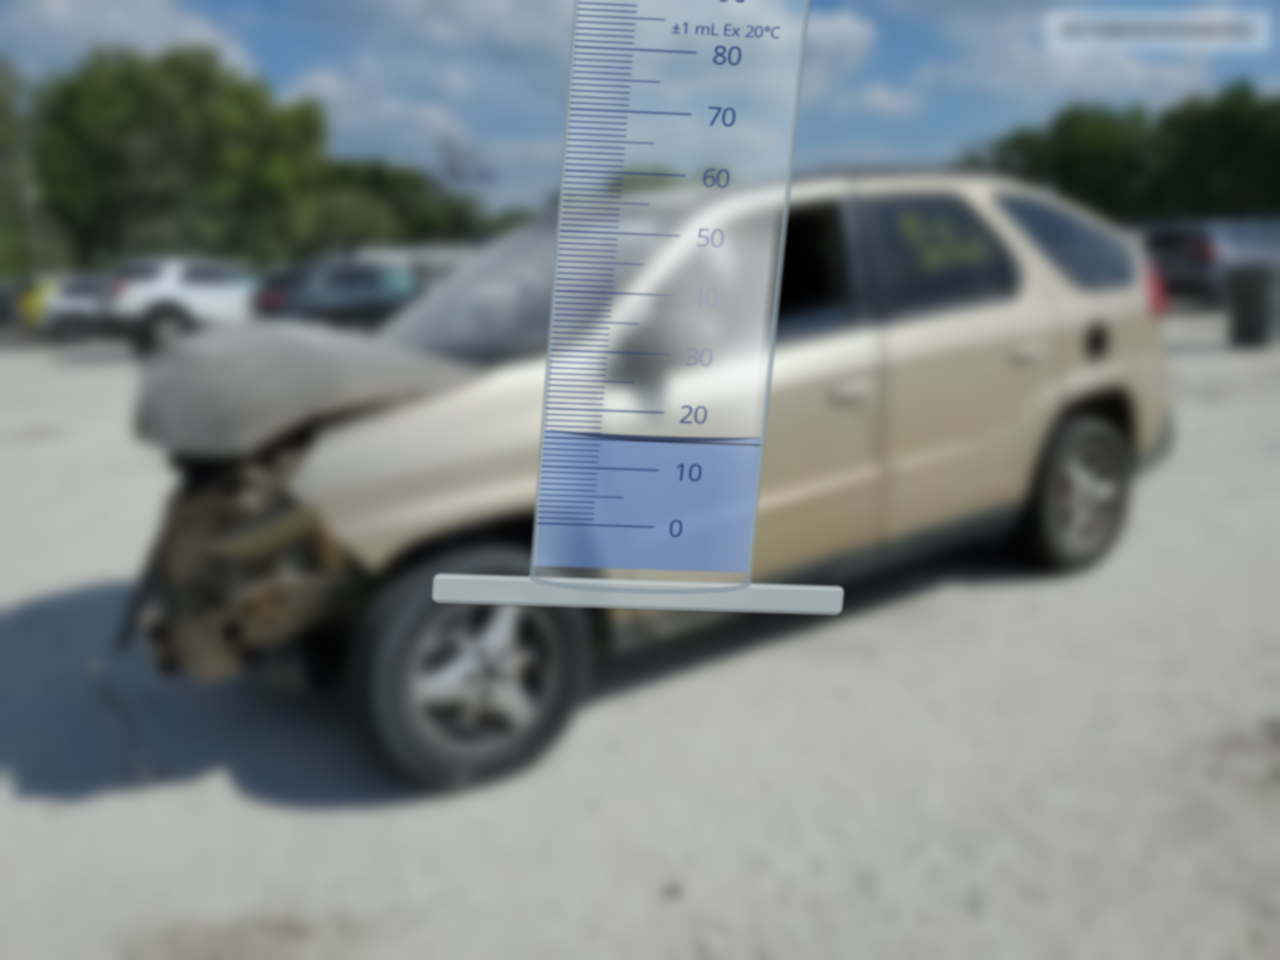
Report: 15 mL
